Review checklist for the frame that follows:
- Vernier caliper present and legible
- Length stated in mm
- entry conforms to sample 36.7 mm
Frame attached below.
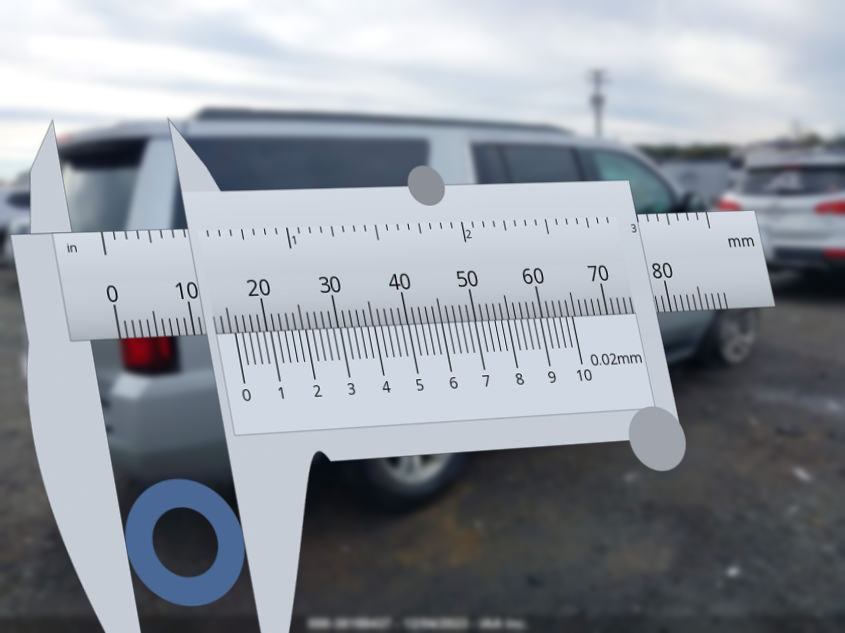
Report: 15.6 mm
